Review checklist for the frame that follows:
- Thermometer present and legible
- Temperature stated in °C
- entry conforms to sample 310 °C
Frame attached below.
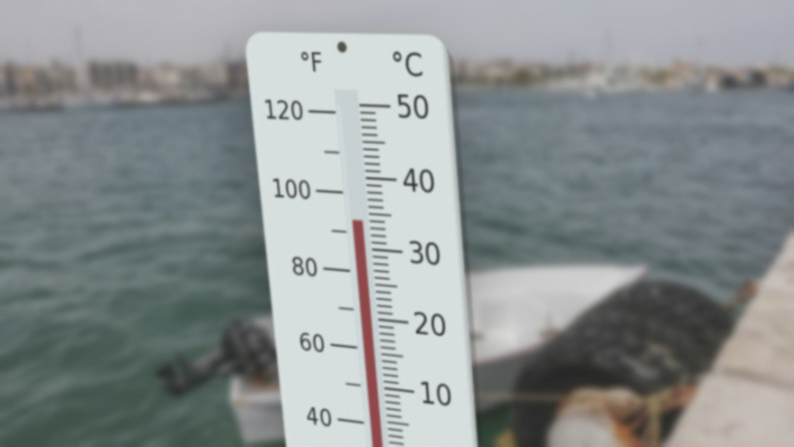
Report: 34 °C
